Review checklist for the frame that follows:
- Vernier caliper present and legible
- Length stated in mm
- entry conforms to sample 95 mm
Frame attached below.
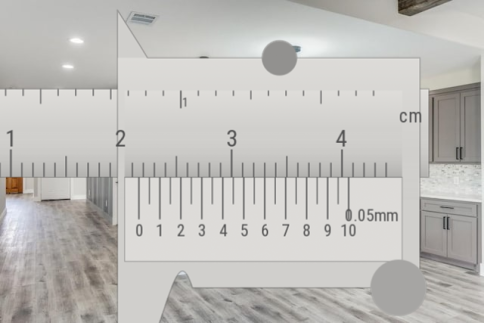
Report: 21.6 mm
